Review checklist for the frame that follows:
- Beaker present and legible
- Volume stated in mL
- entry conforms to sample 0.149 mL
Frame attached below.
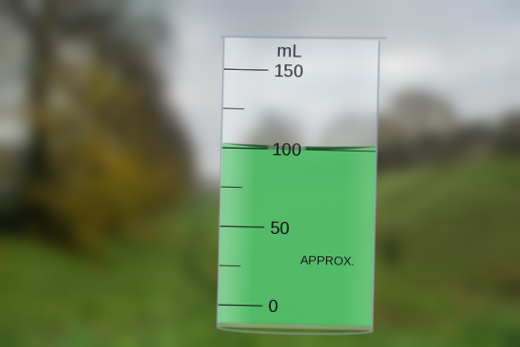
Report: 100 mL
